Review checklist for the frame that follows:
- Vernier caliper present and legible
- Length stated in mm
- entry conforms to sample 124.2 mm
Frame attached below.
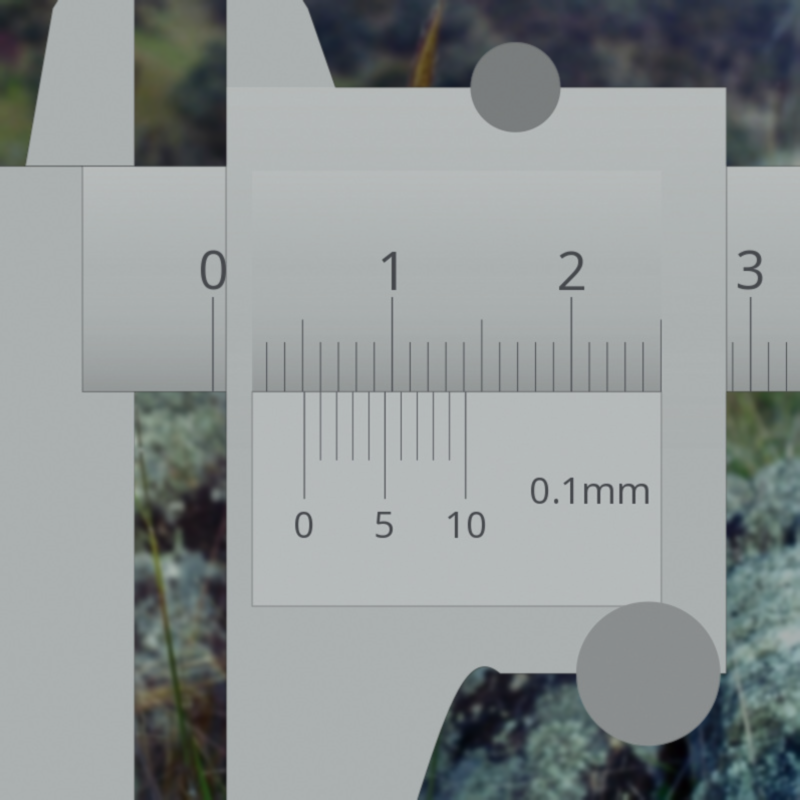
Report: 5.1 mm
